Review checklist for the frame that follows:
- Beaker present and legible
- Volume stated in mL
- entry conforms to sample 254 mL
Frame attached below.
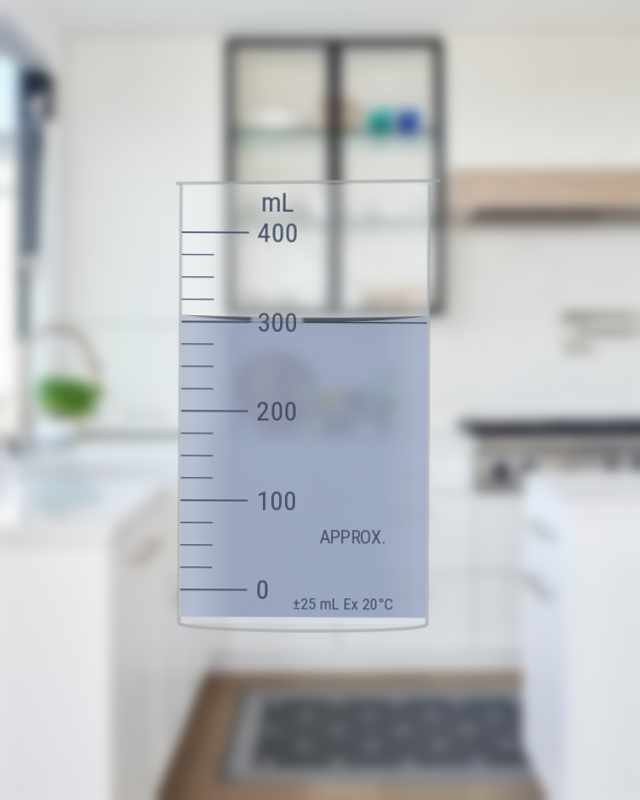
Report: 300 mL
